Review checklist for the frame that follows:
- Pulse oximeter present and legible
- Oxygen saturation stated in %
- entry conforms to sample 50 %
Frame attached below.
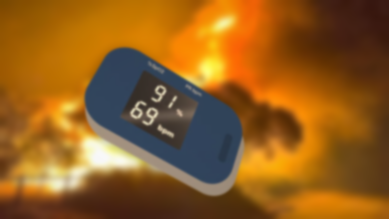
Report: 91 %
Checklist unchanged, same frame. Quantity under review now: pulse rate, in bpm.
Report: 69 bpm
